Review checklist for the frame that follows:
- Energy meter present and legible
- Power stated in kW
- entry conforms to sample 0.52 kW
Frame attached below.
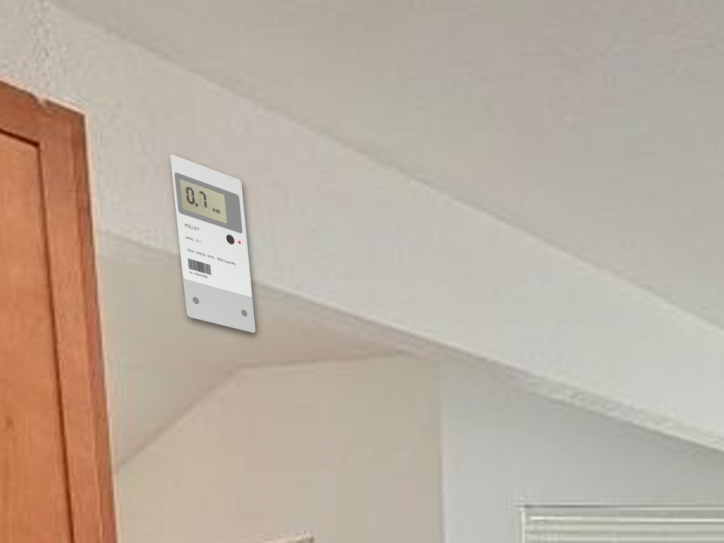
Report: 0.7 kW
